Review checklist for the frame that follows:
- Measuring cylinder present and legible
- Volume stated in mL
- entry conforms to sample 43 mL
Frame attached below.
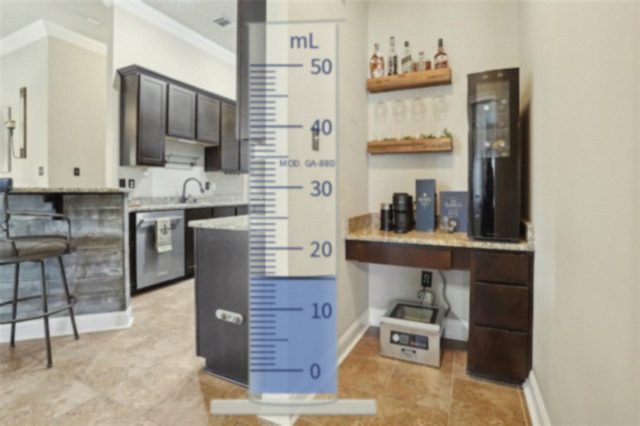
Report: 15 mL
